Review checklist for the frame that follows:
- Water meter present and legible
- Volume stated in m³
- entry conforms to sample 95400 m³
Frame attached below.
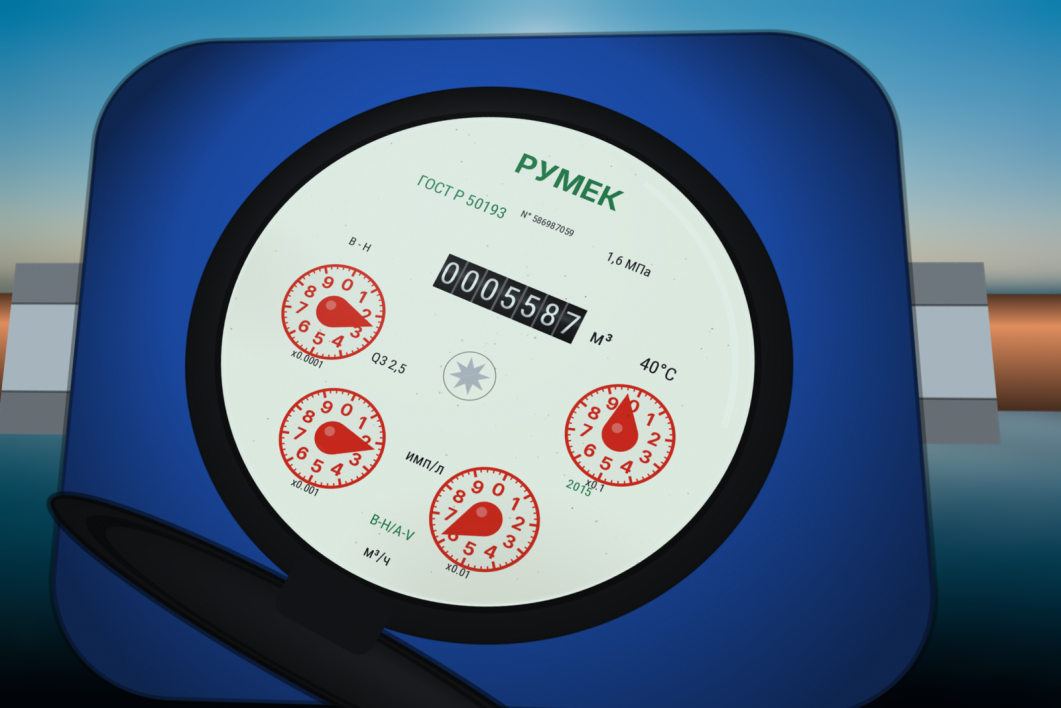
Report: 5586.9622 m³
